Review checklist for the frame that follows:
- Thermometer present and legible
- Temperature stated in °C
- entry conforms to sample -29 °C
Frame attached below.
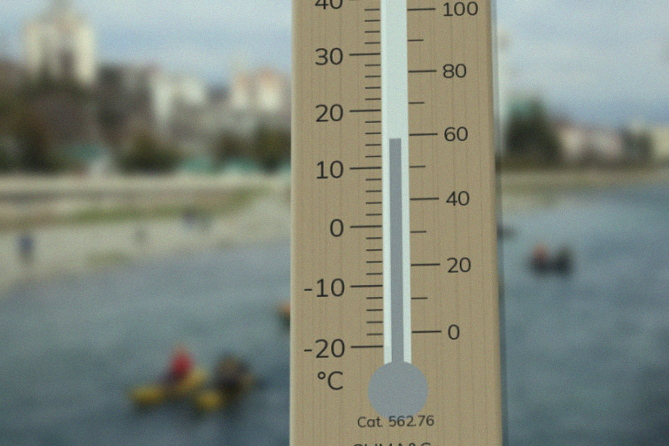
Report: 15 °C
